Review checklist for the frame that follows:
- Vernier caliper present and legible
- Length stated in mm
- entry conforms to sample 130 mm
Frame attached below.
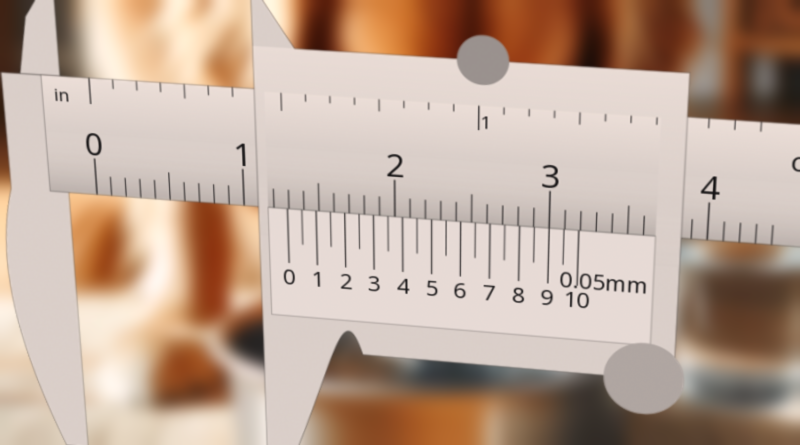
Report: 12.9 mm
